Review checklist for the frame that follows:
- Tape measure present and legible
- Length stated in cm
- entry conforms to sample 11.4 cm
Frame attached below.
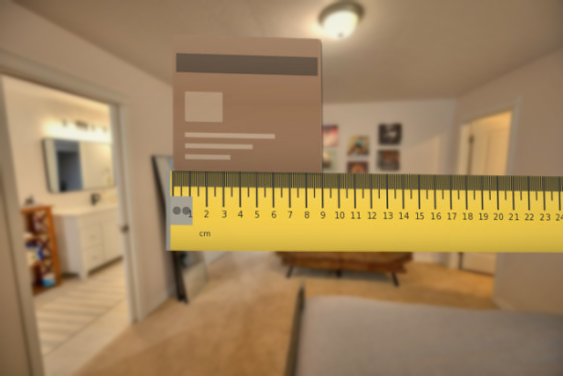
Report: 9 cm
